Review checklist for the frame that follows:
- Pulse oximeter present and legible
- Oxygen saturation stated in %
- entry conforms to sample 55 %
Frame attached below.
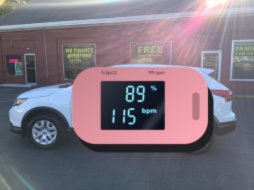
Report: 89 %
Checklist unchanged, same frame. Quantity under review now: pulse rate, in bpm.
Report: 115 bpm
